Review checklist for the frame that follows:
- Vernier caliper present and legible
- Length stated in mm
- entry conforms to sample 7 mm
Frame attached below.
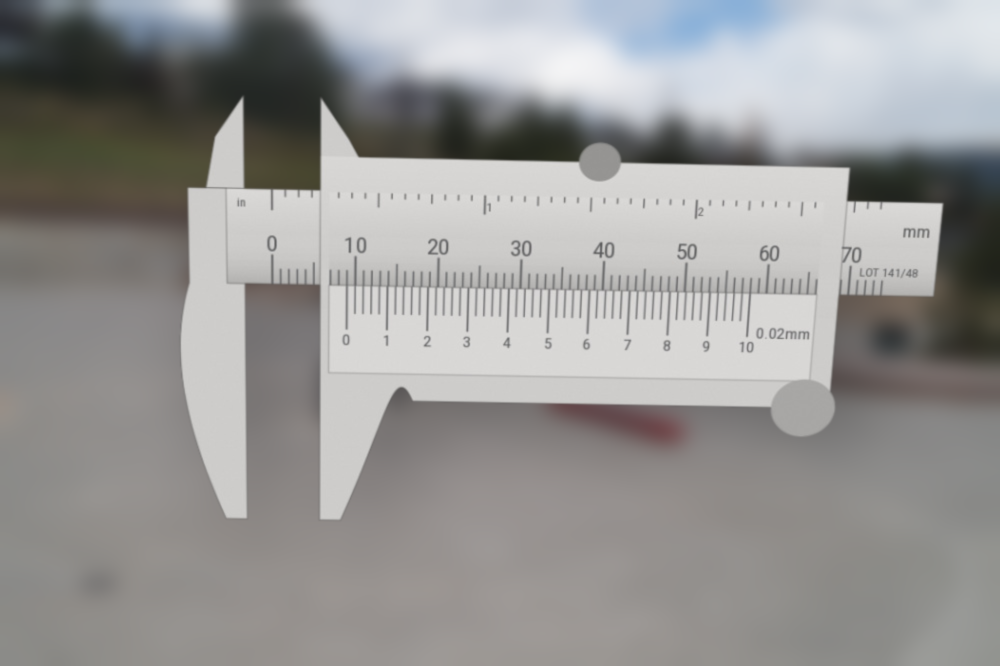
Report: 9.0 mm
